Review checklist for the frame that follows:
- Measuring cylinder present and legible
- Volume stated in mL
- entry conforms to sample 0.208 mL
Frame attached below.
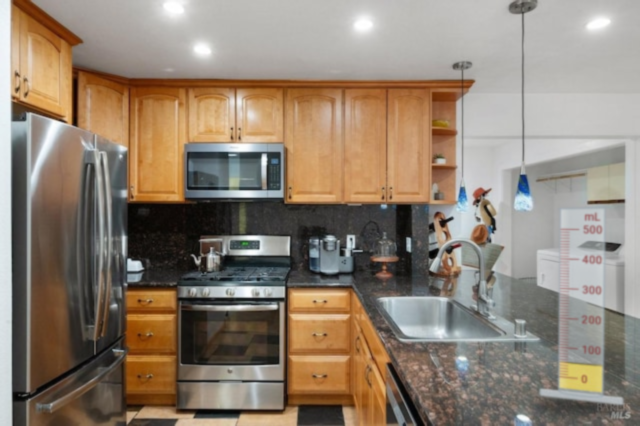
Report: 50 mL
